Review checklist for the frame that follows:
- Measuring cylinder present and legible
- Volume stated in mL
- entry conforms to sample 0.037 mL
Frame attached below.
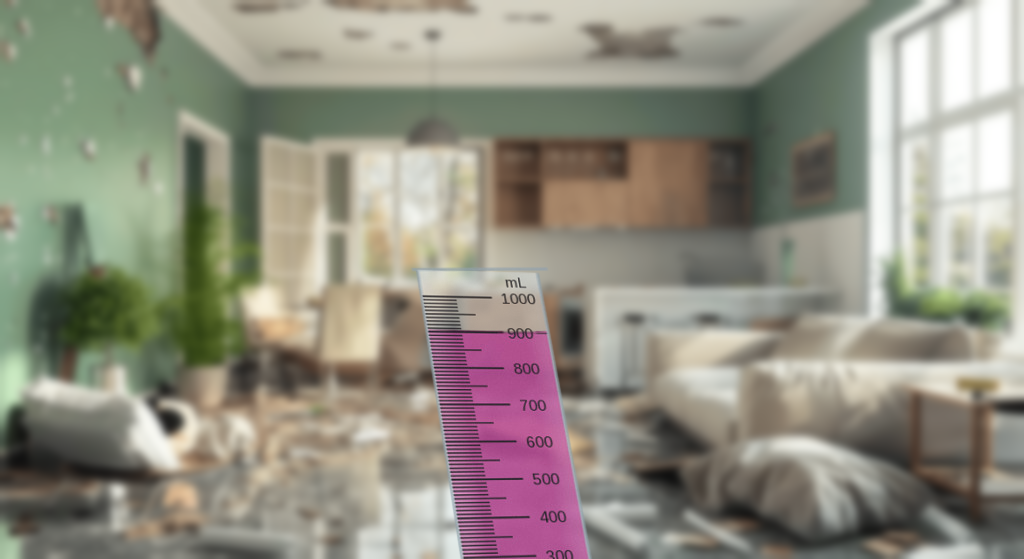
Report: 900 mL
